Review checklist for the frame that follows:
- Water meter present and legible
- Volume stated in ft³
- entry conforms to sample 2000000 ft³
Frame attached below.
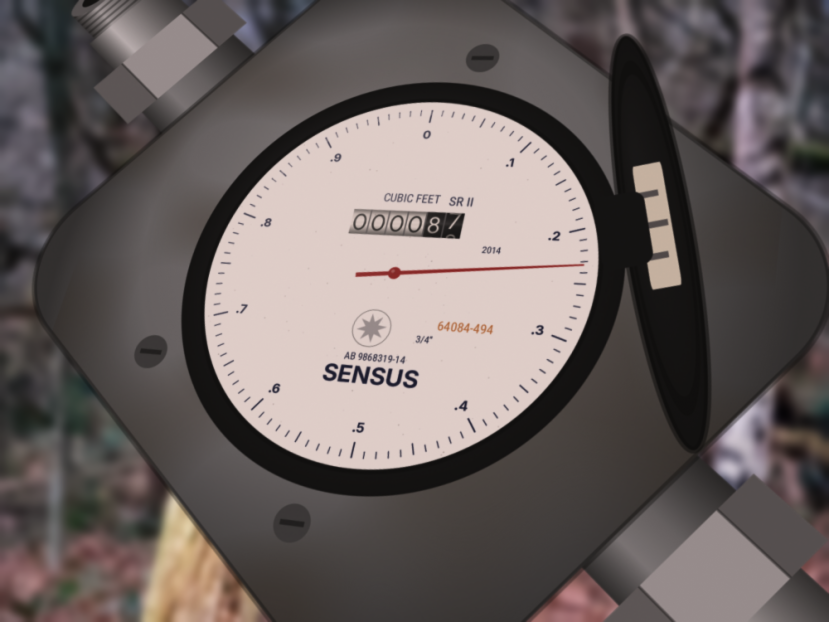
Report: 87.23 ft³
